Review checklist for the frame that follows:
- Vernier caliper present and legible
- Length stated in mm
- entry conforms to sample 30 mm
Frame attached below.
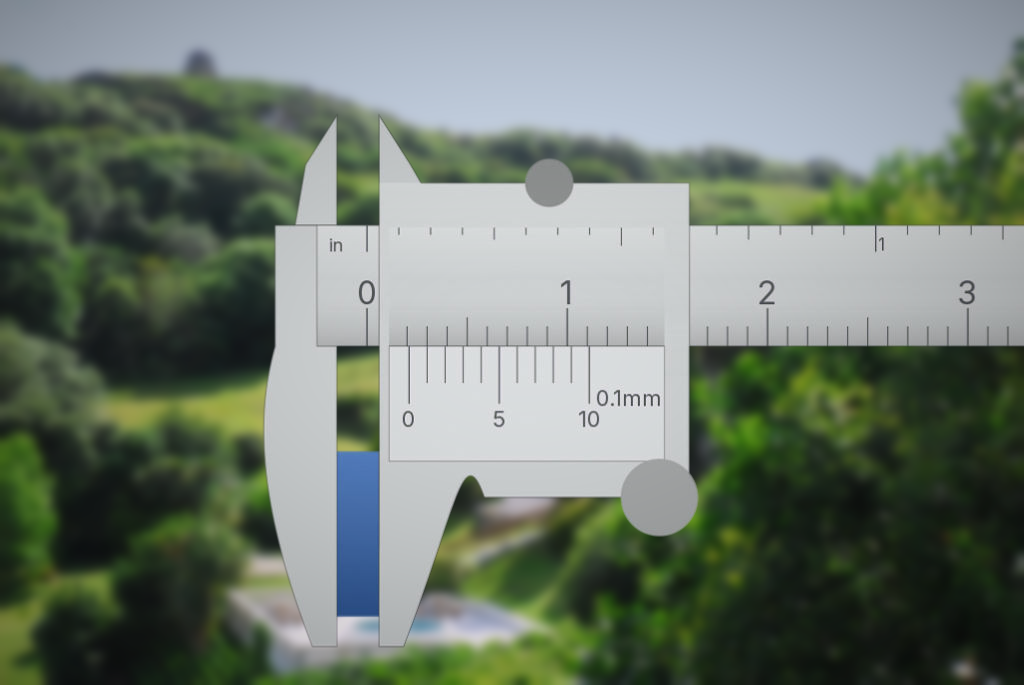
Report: 2.1 mm
